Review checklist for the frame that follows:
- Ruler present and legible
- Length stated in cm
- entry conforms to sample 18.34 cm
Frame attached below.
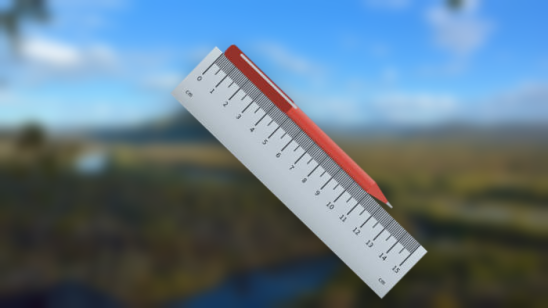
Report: 12.5 cm
